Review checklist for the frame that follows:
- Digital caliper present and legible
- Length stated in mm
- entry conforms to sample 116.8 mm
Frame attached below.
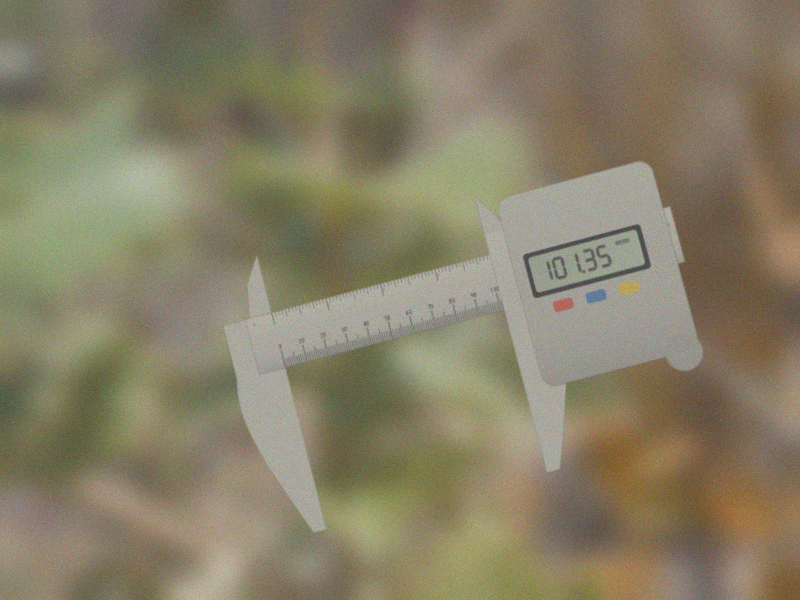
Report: 101.35 mm
